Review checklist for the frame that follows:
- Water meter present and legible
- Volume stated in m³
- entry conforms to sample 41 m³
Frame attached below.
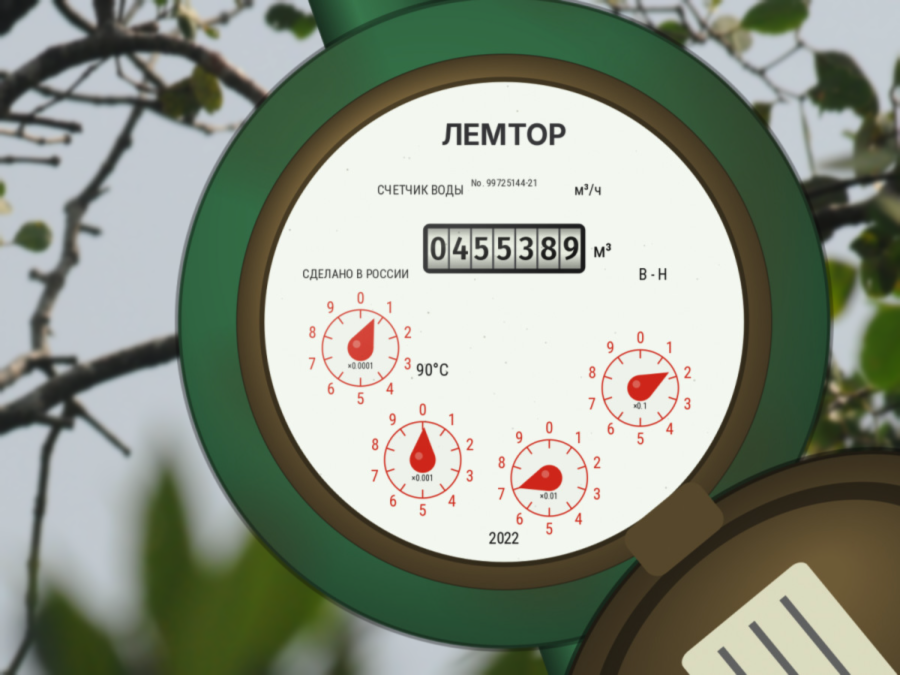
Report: 455389.1700 m³
